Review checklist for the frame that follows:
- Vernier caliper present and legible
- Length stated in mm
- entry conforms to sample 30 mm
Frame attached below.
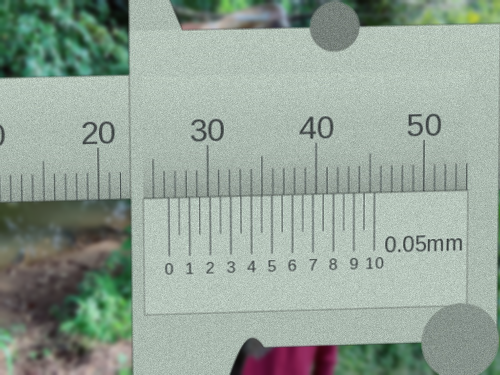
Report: 26.4 mm
